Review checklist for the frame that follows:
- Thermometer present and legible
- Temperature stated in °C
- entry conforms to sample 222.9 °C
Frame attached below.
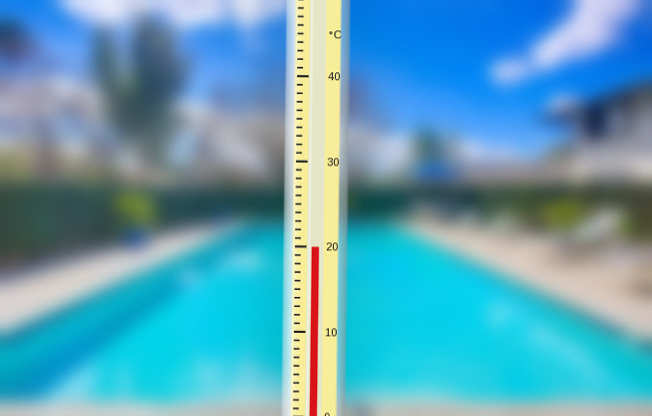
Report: 20 °C
